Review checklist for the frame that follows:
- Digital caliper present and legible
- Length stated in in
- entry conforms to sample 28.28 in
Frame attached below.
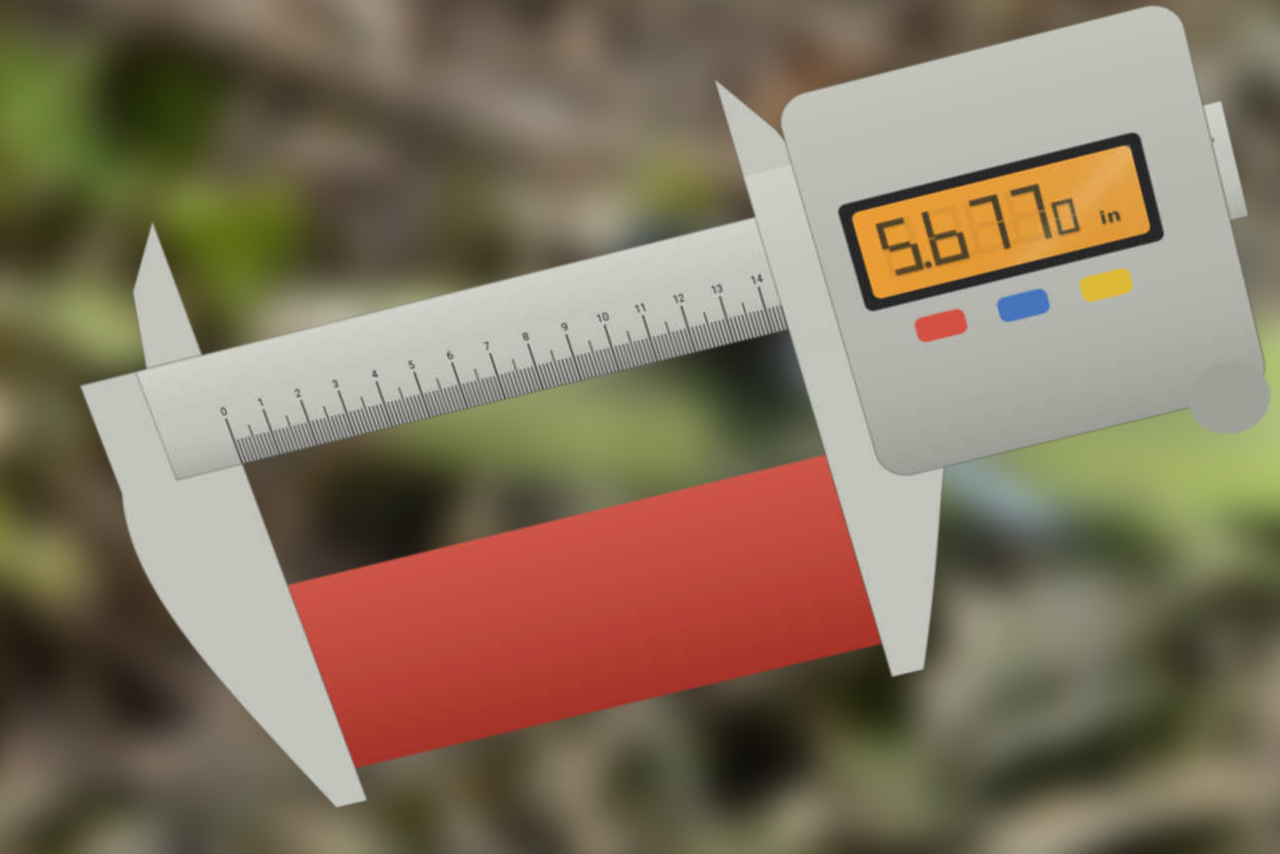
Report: 5.6770 in
